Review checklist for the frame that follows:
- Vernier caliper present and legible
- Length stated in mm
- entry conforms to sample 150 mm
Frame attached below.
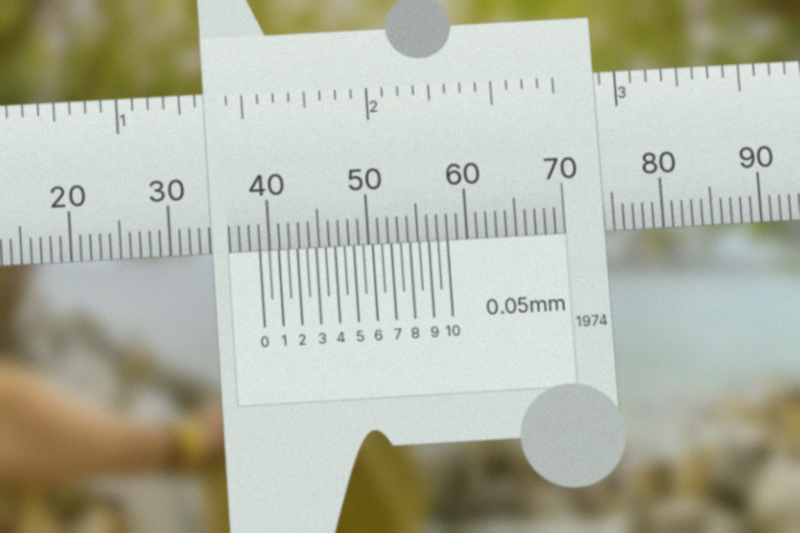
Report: 39.0 mm
